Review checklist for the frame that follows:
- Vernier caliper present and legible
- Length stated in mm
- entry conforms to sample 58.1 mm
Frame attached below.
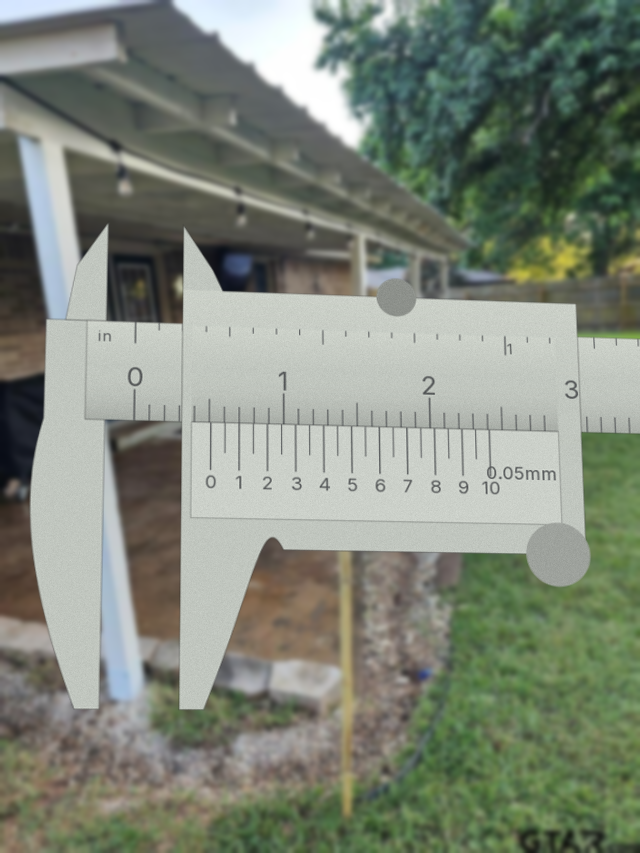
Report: 5.1 mm
